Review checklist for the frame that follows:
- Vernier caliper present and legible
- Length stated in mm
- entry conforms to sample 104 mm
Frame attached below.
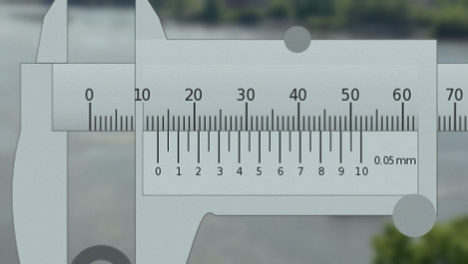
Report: 13.0 mm
